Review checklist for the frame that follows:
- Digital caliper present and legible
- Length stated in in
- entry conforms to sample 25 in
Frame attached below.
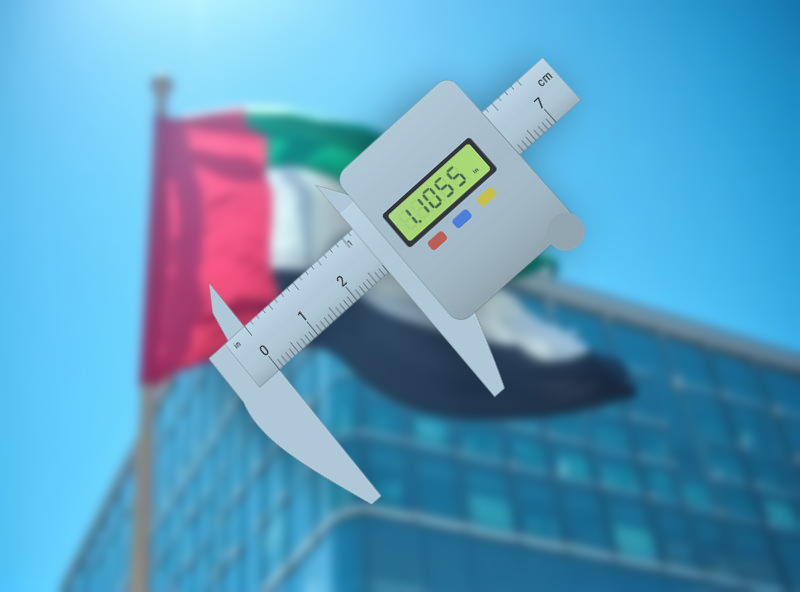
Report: 1.1055 in
